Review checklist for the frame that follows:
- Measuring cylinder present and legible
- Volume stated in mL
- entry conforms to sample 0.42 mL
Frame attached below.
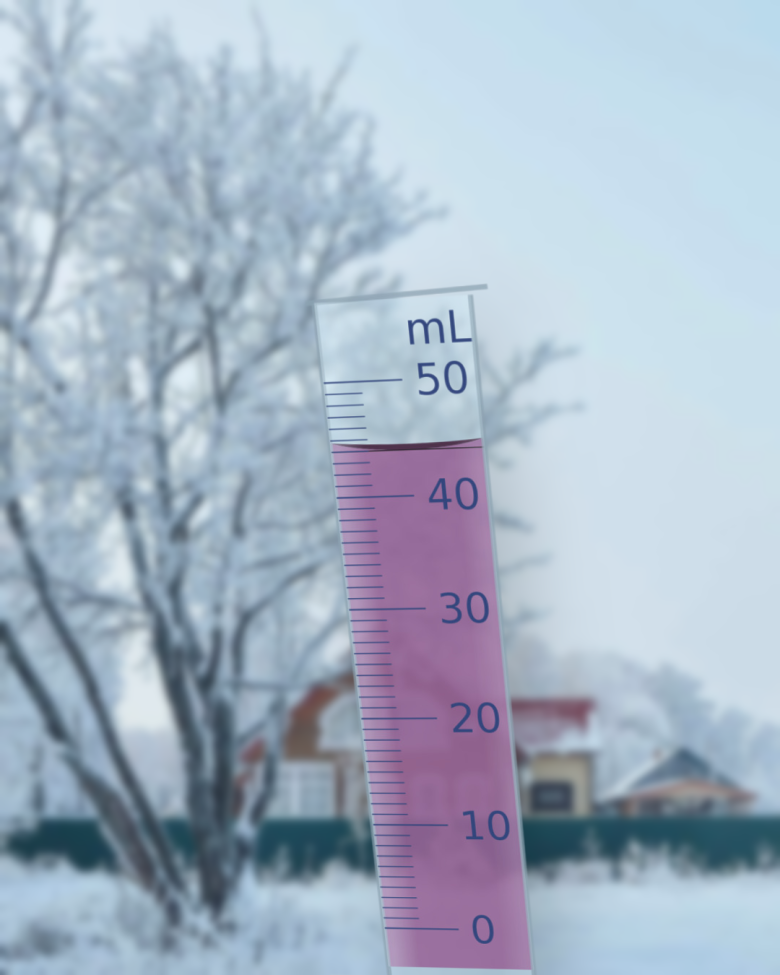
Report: 44 mL
